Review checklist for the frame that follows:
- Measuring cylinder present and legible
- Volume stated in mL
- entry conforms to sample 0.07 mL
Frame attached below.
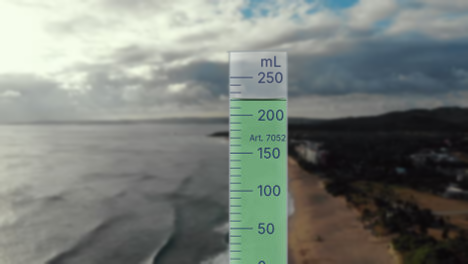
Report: 220 mL
